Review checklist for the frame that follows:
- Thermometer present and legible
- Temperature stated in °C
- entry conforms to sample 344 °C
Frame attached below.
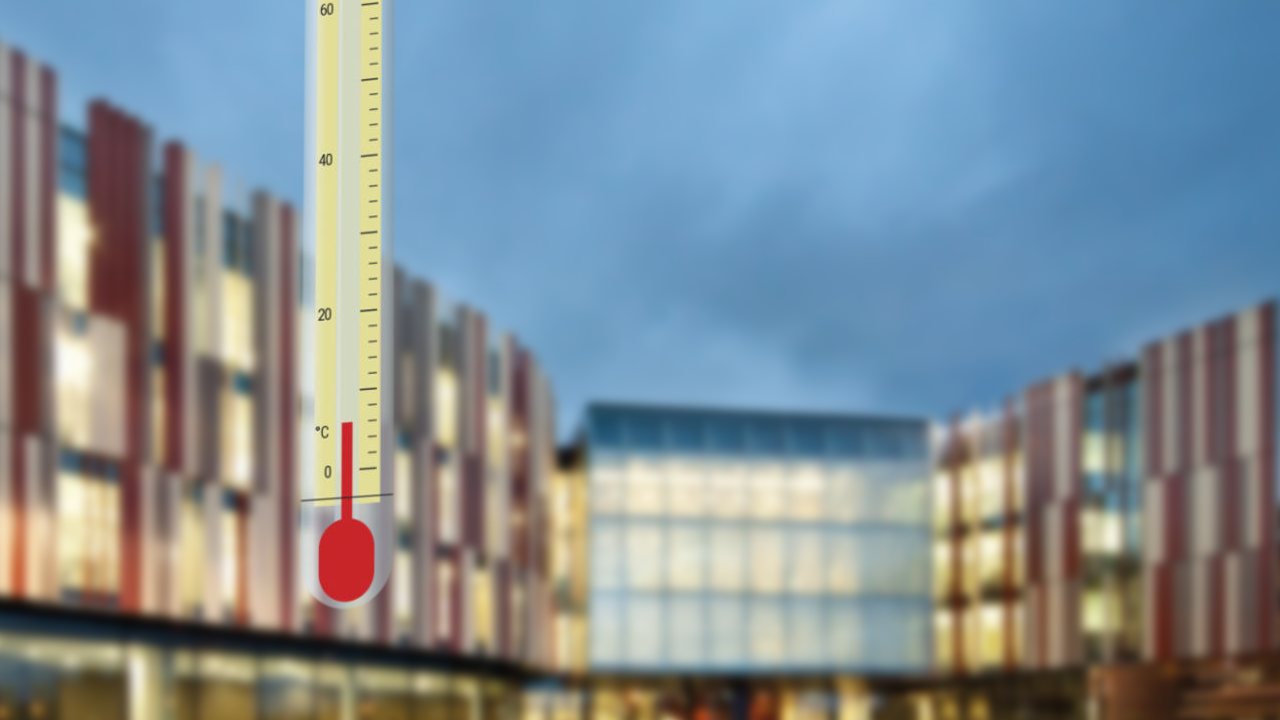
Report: 6 °C
